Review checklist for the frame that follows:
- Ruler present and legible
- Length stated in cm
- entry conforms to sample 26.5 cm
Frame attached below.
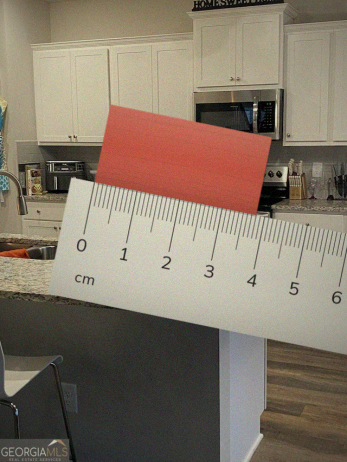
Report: 3.8 cm
